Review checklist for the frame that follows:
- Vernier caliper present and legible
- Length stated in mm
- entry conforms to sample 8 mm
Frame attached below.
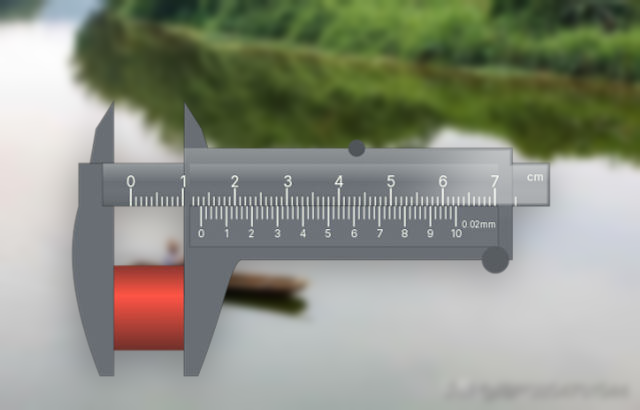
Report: 13.5 mm
